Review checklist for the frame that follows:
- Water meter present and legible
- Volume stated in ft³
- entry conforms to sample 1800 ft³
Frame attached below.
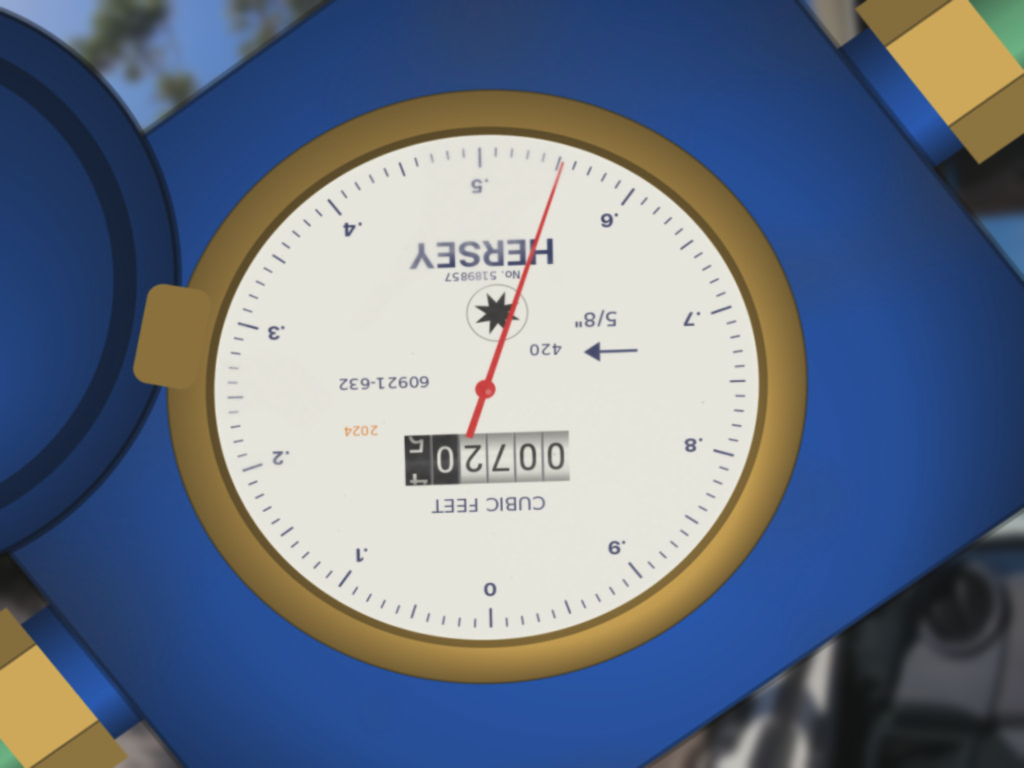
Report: 7204.55 ft³
